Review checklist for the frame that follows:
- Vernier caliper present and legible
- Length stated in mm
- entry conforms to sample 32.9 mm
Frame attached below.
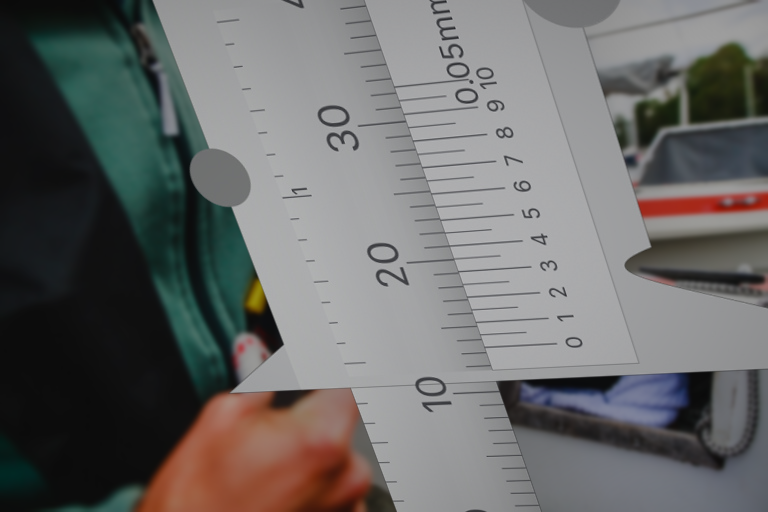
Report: 13.4 mm
